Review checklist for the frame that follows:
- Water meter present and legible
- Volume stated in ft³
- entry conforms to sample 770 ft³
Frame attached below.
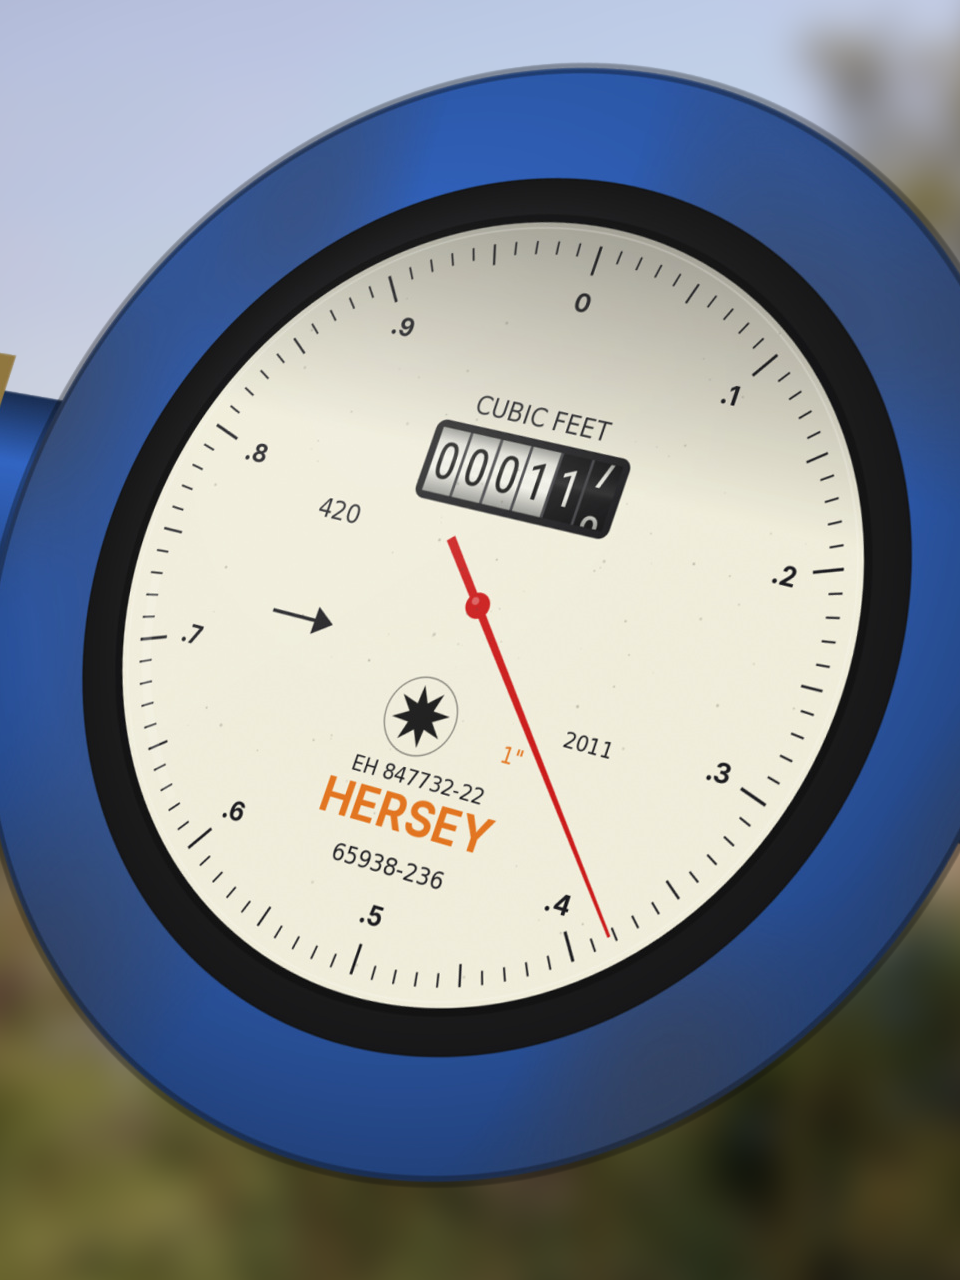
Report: 117.38 ft³
